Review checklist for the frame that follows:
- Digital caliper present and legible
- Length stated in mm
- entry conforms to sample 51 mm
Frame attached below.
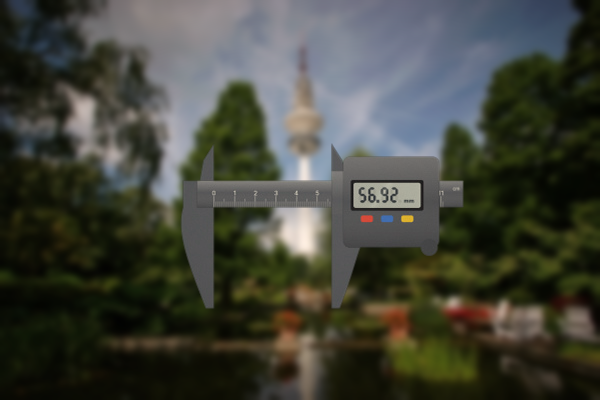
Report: 56.92 mm
